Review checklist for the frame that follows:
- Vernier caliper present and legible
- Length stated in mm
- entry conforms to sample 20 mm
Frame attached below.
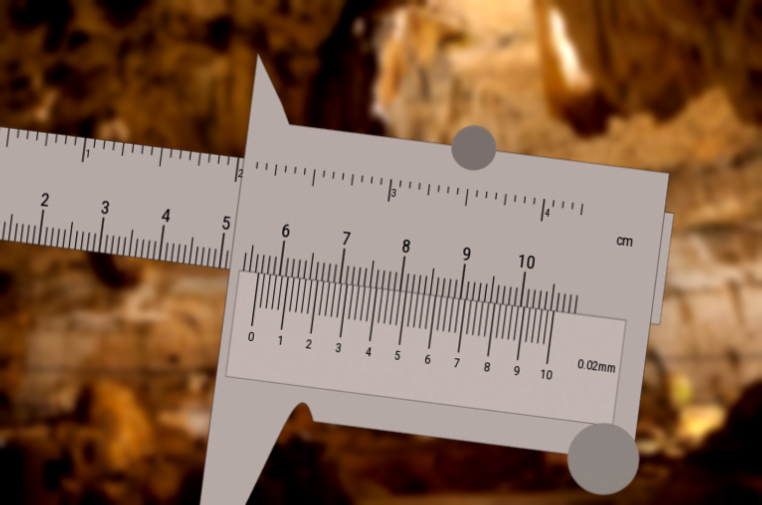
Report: 56.5 mm
